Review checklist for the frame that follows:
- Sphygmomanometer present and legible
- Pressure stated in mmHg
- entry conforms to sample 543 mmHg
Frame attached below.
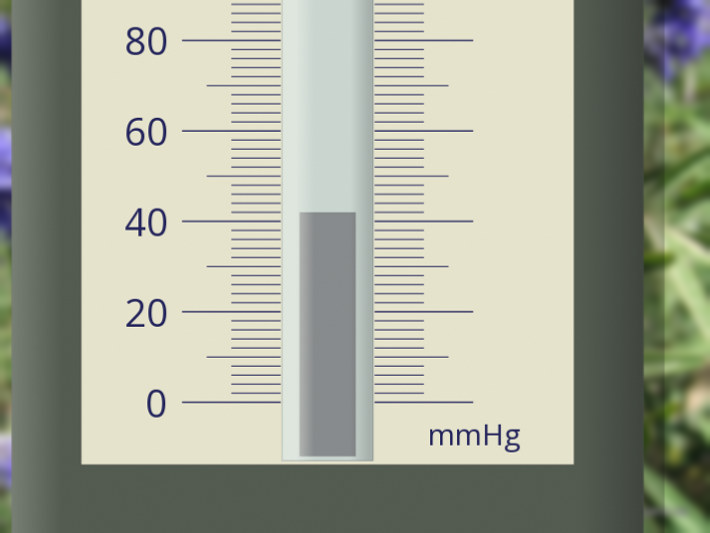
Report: 42 mmHg
